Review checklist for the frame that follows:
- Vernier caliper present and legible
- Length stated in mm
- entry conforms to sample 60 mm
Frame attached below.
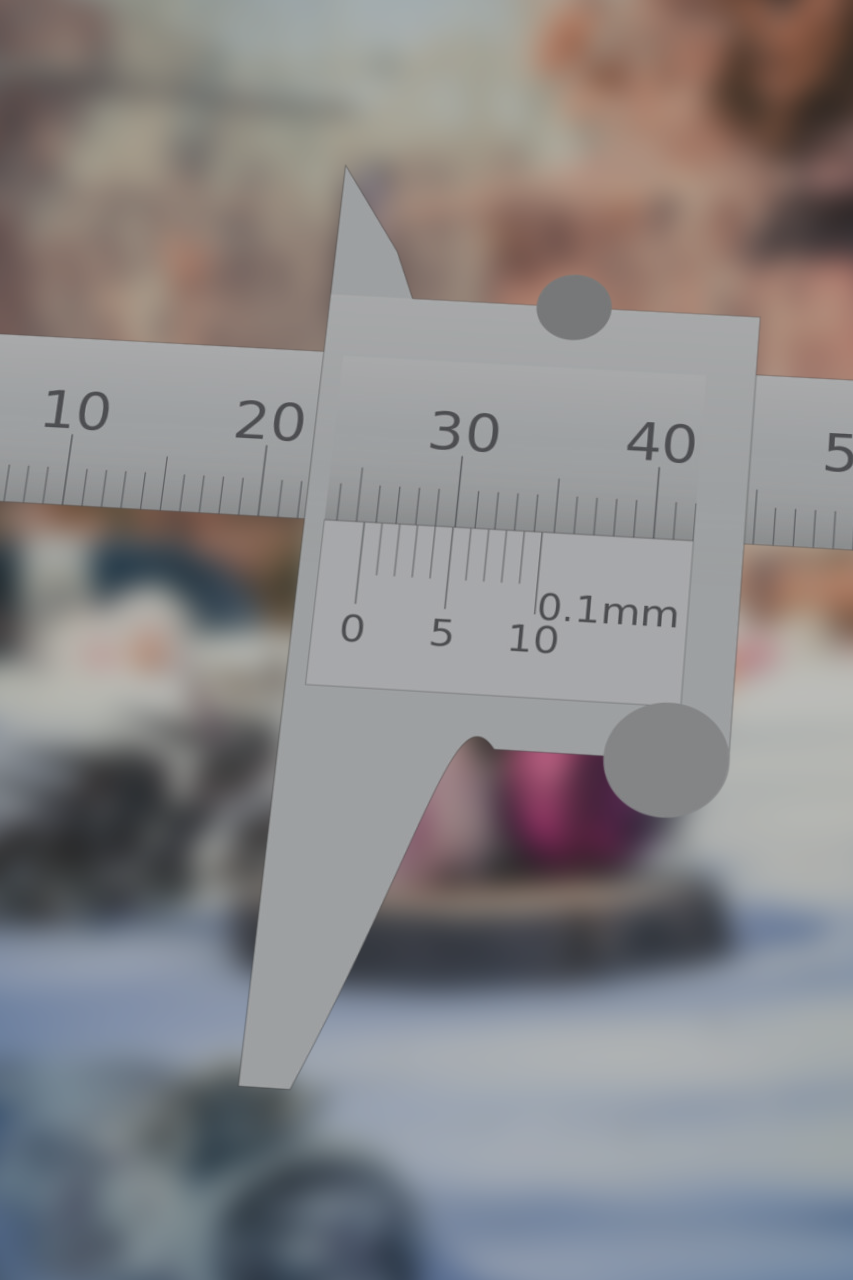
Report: 25.4 mm
